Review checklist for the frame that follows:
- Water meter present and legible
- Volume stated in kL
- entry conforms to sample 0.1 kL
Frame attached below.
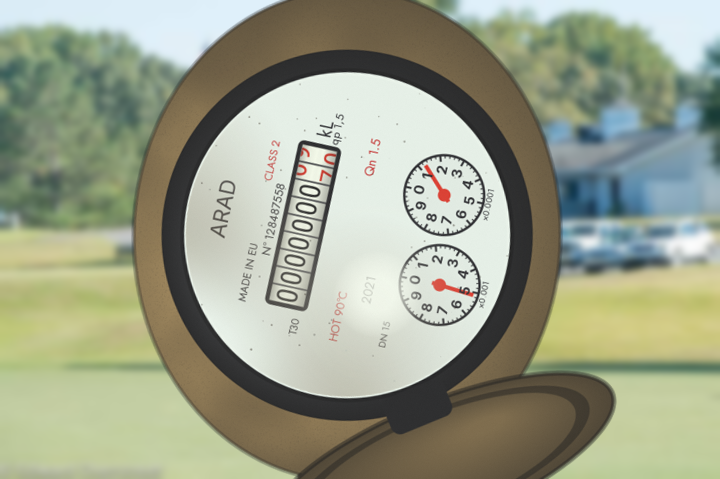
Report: 0.6951 kL
